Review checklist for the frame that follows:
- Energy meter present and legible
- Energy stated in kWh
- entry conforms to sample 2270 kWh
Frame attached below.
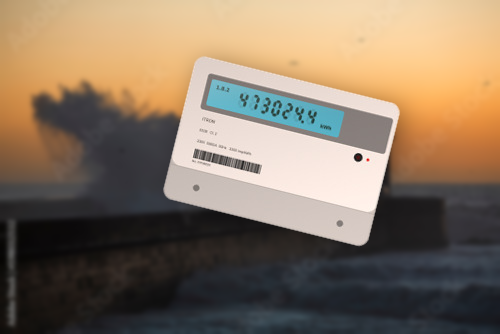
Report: 473024.4 kWh
